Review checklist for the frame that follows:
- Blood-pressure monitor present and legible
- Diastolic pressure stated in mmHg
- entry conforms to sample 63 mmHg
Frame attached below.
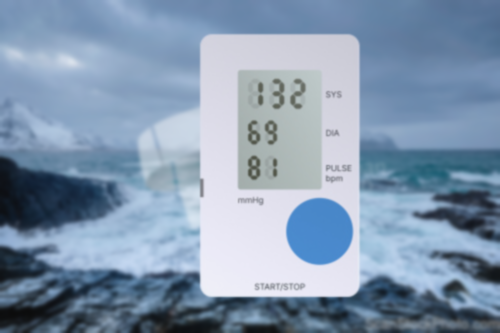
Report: 69 mmHg
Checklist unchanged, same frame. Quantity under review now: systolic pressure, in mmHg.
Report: 132 mmHg
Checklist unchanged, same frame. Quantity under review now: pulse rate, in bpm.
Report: 81 bpm
